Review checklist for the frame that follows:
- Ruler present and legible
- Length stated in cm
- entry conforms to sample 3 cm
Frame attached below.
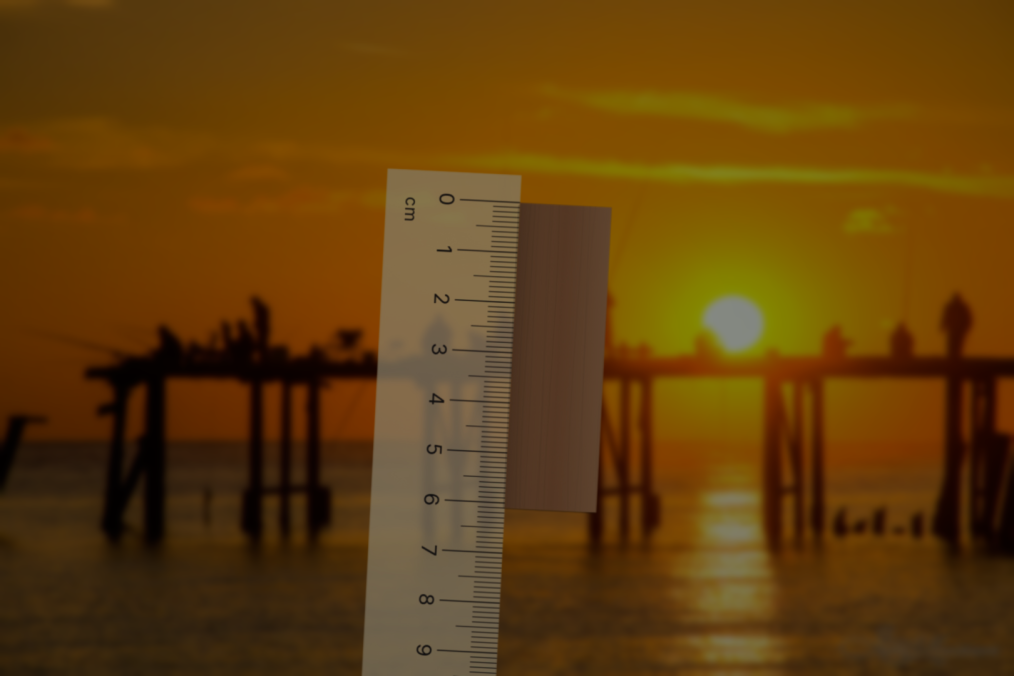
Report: 6.1 cm
